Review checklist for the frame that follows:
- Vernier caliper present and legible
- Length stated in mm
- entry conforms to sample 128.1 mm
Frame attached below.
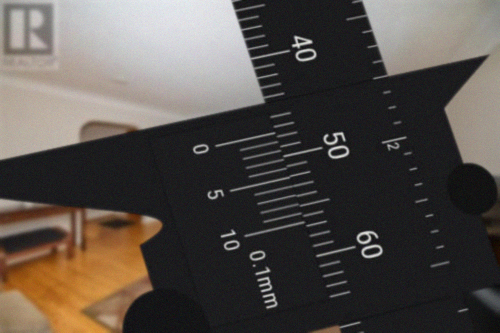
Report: 47.6 mm
